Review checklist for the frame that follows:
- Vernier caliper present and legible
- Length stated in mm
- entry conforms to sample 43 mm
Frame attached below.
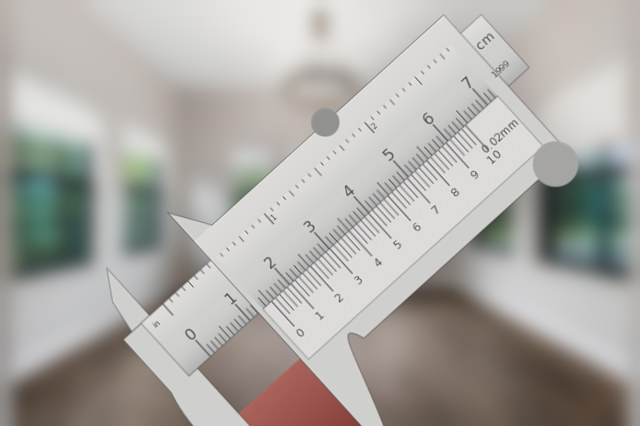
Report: 15.4 mm
